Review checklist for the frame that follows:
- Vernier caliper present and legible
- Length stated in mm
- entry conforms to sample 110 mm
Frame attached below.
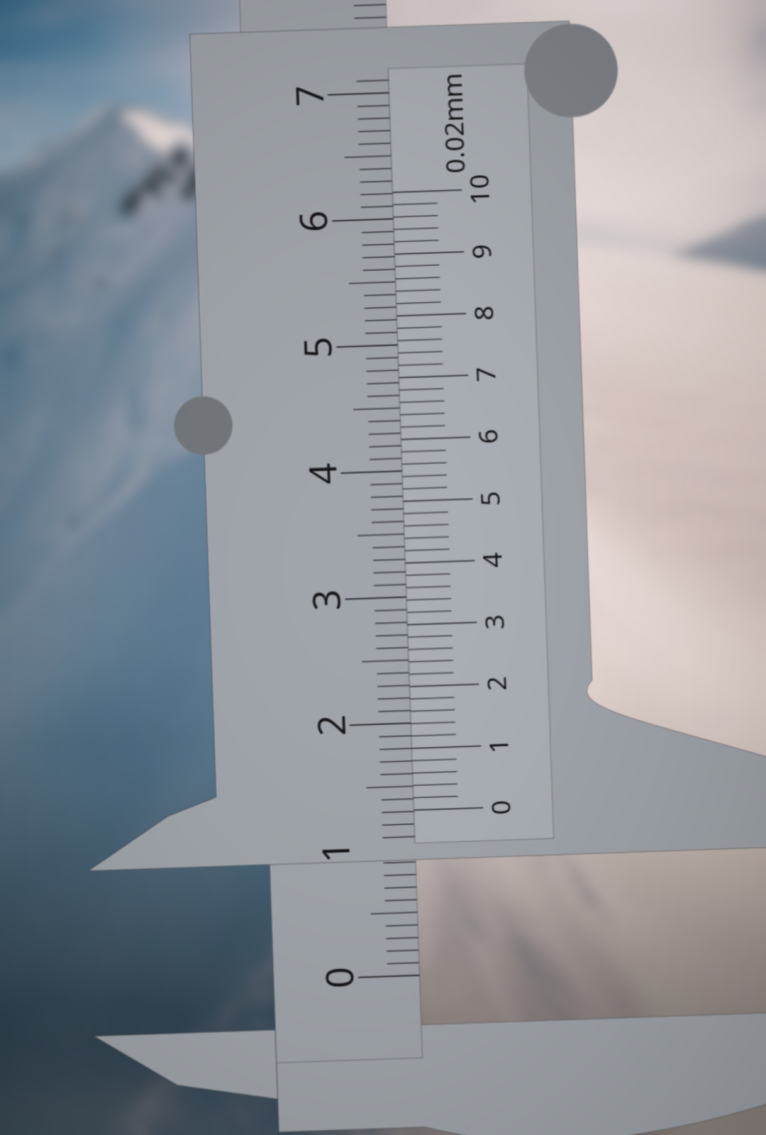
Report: 13.1 mm
